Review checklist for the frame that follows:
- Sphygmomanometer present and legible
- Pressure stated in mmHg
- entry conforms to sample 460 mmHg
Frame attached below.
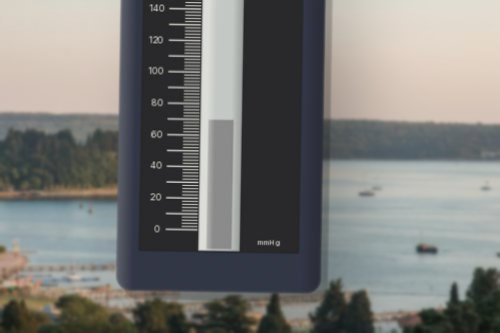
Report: 70 mmHg
